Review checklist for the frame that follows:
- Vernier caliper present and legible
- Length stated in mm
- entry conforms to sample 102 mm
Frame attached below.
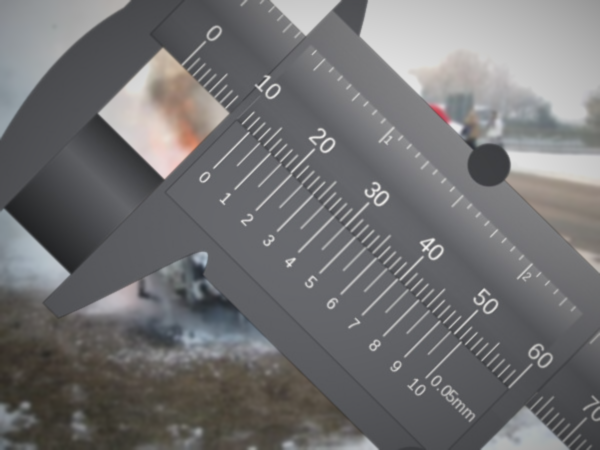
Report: 12.4 mm
